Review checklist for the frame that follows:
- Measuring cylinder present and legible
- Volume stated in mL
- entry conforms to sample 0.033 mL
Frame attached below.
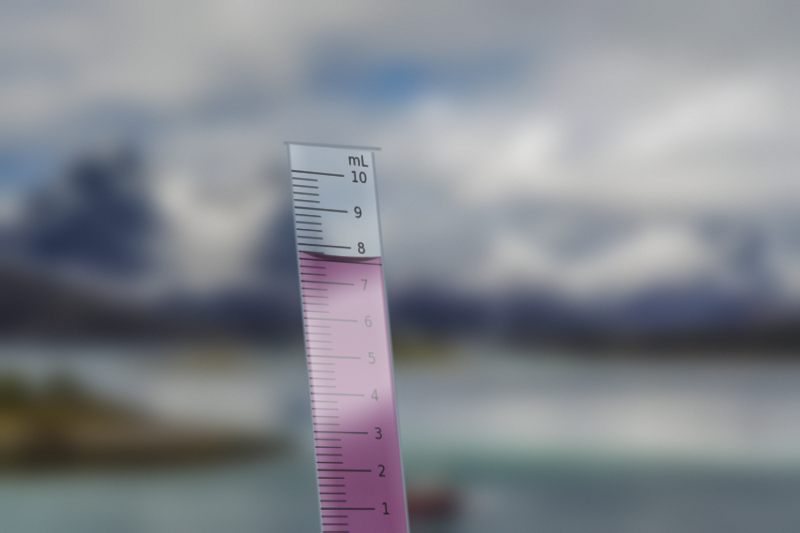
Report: 7.6 mL
